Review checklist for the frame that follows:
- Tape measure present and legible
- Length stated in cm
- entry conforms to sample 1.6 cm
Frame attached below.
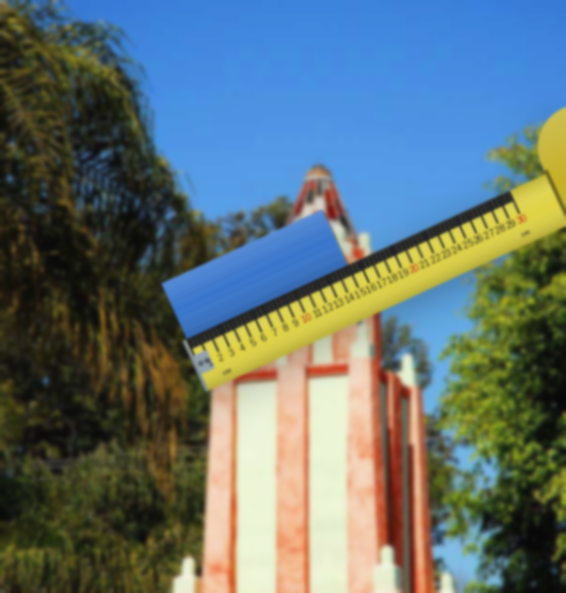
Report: 15 cm
